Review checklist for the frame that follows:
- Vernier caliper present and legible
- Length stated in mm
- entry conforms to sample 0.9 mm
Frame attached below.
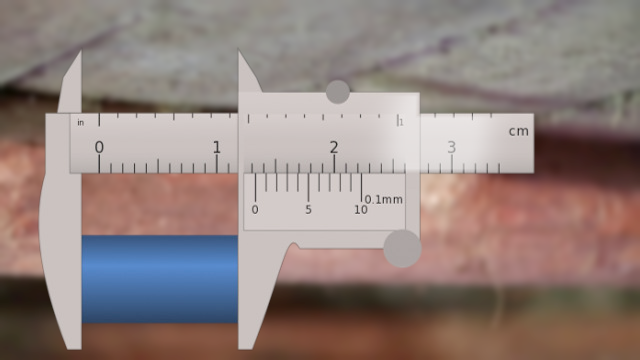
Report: 13.3 mm
